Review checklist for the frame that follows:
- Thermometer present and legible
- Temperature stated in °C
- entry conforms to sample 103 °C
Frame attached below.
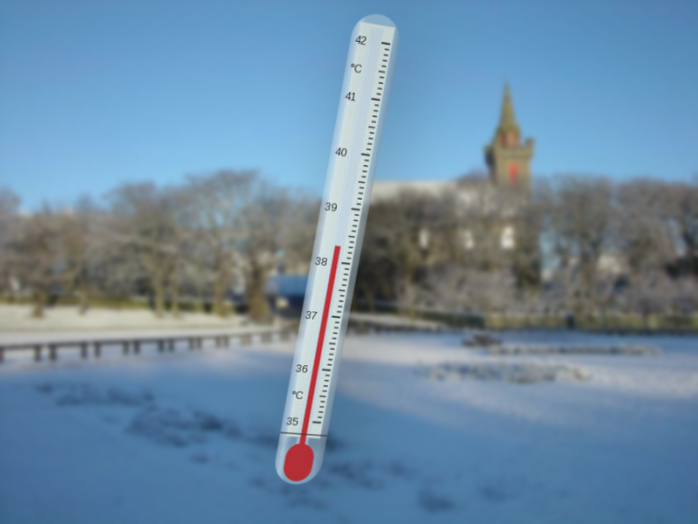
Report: 38.3 °C
